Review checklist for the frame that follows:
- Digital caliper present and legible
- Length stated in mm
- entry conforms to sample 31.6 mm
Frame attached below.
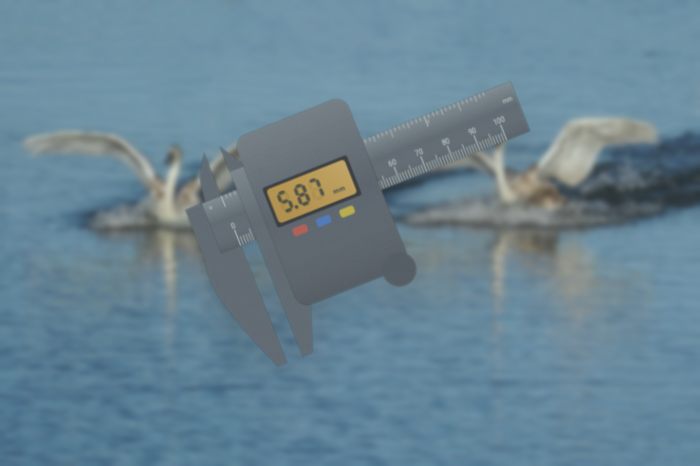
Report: 5.87 mm
